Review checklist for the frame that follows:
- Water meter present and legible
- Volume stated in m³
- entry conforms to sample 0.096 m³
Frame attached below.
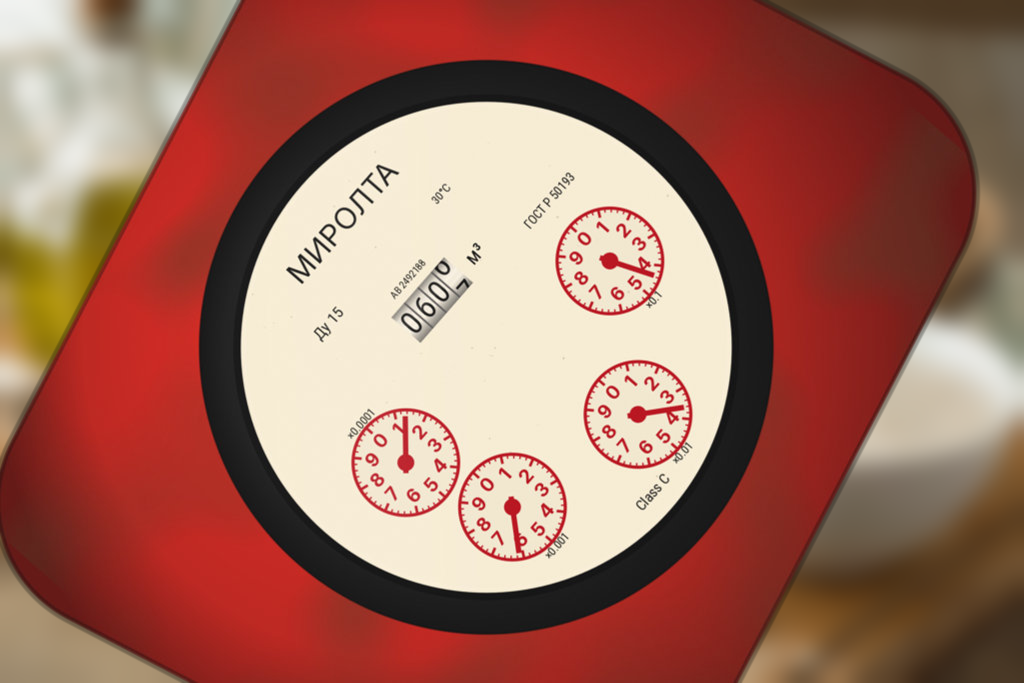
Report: 606.4361 m³
